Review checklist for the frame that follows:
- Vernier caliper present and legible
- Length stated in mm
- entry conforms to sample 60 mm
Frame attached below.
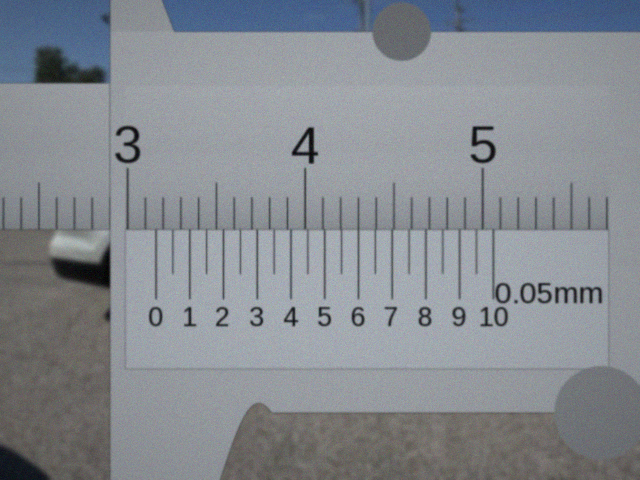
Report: 31.6 mm
